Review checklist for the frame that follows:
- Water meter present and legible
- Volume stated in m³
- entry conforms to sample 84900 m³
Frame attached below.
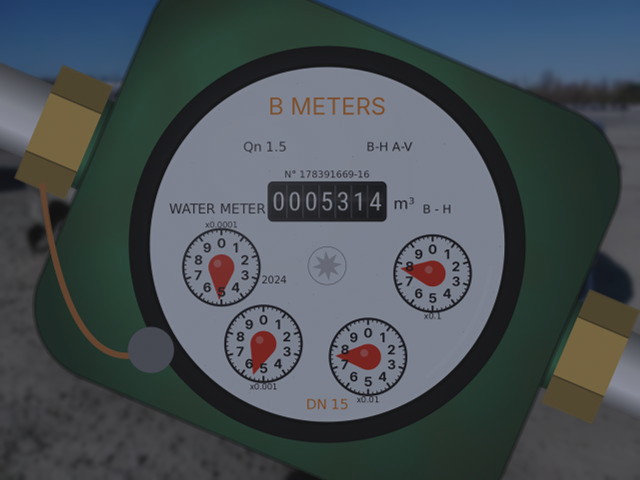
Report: 5314.7755 m³
